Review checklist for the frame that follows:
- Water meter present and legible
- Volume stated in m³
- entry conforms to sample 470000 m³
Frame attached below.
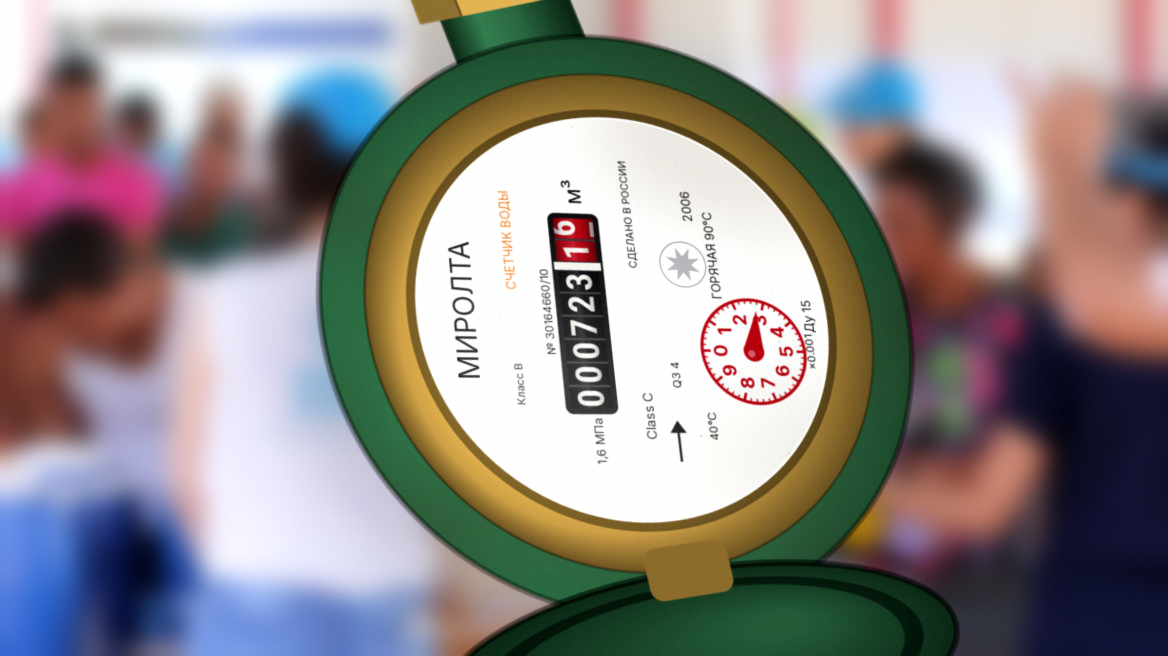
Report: 723.162 m³
